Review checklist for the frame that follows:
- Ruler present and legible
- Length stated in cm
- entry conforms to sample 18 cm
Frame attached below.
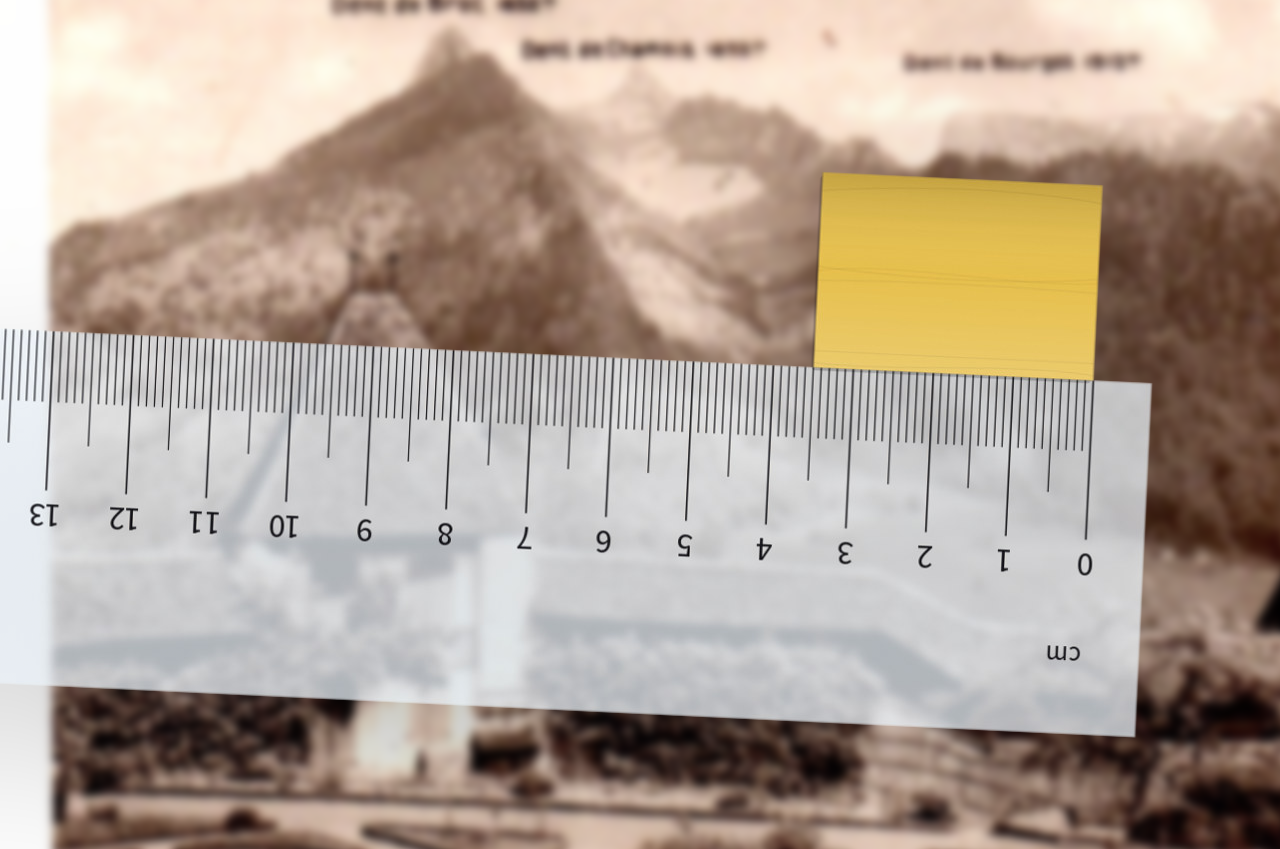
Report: 3.5 cm
